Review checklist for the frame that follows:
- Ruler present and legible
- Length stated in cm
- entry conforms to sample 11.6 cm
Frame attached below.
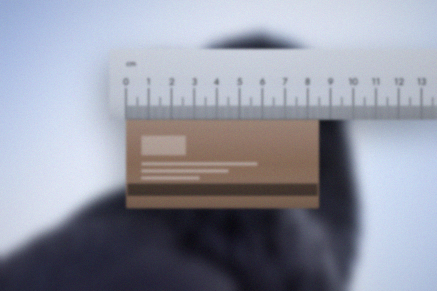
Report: 8.5 cm
